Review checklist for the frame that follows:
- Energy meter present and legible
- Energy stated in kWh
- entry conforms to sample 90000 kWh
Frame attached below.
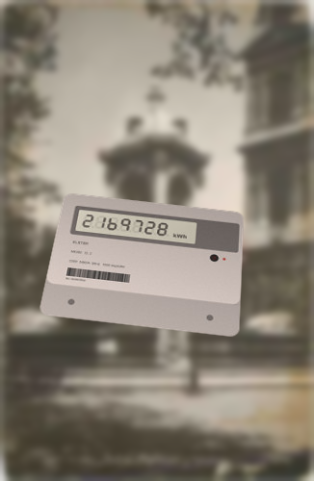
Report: 2169728 kWh
